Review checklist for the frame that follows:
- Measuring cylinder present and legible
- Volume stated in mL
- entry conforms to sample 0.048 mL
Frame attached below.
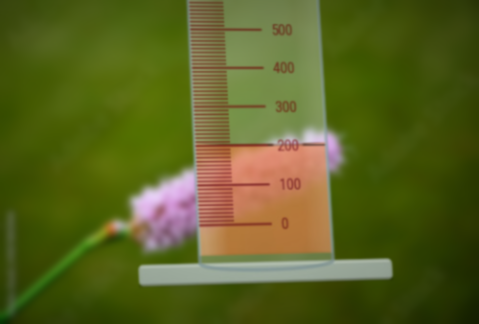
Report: 200 mL
